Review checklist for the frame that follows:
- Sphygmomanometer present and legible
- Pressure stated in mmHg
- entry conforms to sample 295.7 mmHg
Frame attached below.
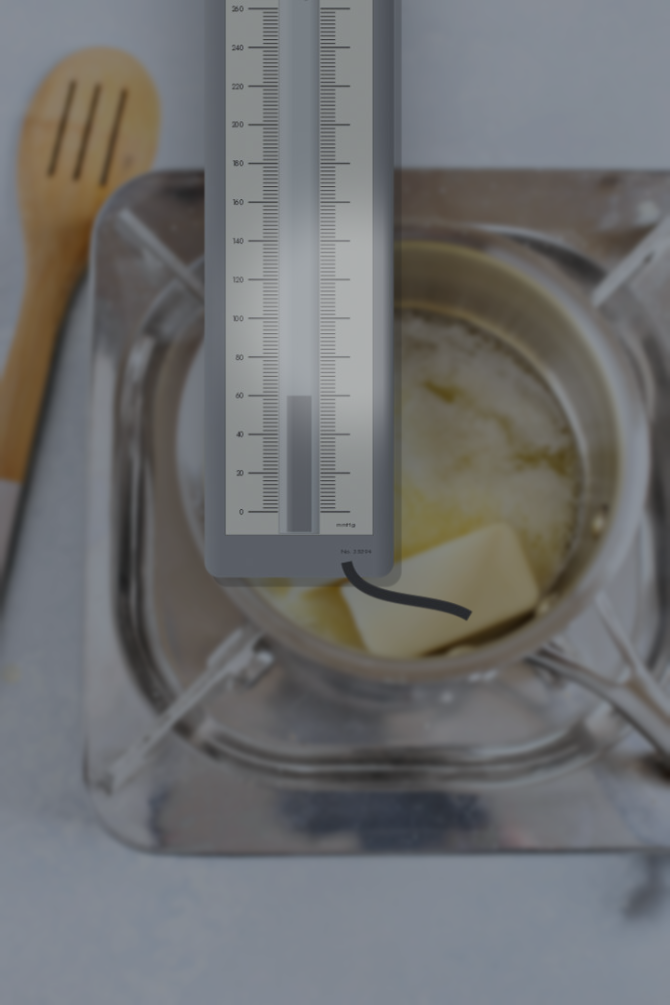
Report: 60 mmHg
